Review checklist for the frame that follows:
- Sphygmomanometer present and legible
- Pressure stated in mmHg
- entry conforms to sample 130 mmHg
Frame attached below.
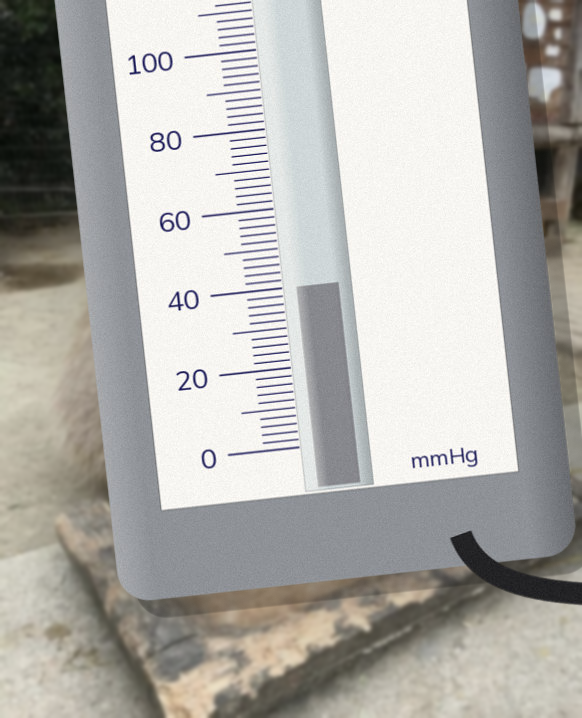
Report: 40 mmHg
